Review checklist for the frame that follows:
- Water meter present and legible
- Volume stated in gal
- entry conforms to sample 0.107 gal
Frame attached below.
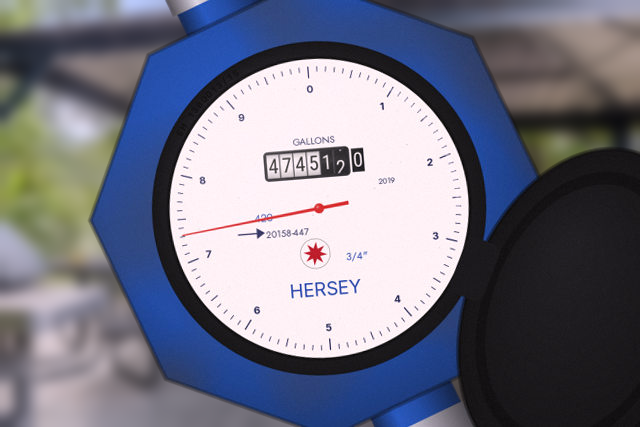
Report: 4745117.3 gal
